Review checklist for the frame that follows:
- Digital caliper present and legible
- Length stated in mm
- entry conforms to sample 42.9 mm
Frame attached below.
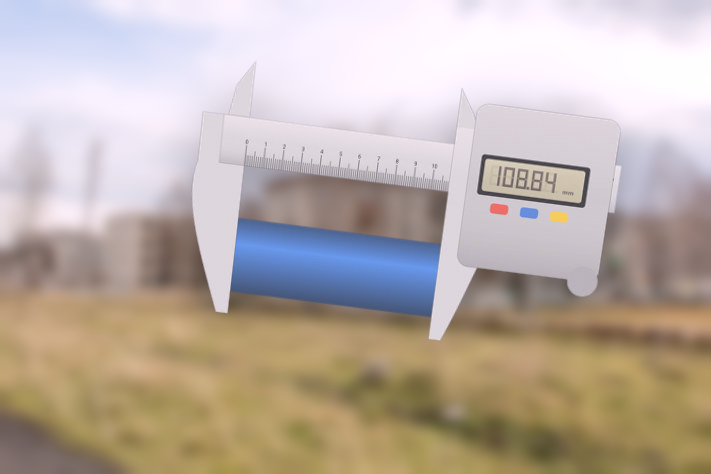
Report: 108.84 mm
